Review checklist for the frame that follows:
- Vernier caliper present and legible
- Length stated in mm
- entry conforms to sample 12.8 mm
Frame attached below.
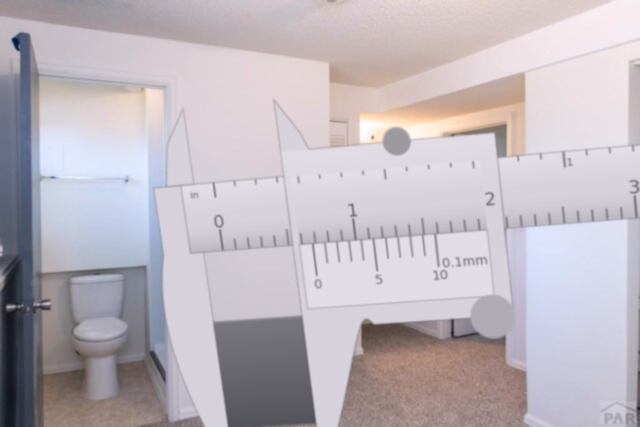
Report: 6.8 mm
